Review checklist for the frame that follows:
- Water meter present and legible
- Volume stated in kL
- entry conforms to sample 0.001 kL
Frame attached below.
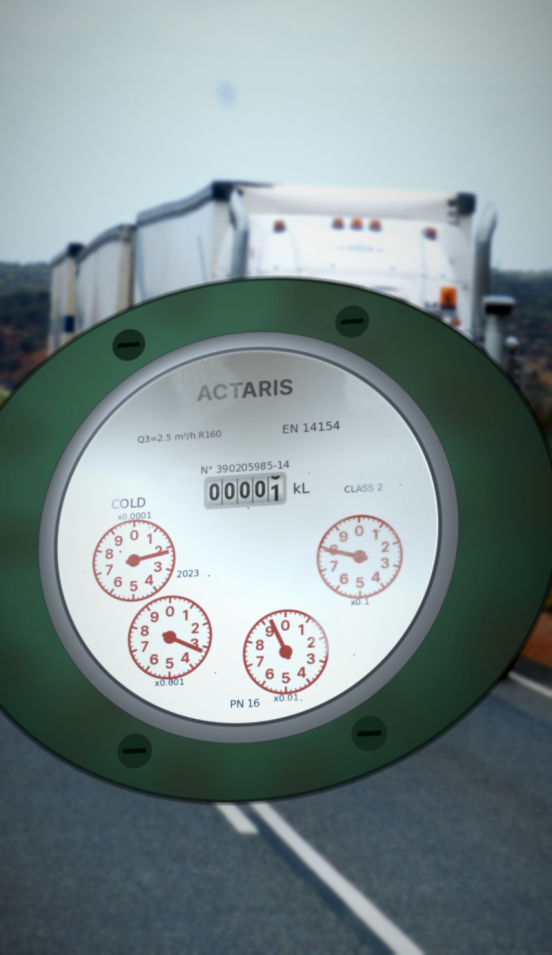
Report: 0.7932 kL
